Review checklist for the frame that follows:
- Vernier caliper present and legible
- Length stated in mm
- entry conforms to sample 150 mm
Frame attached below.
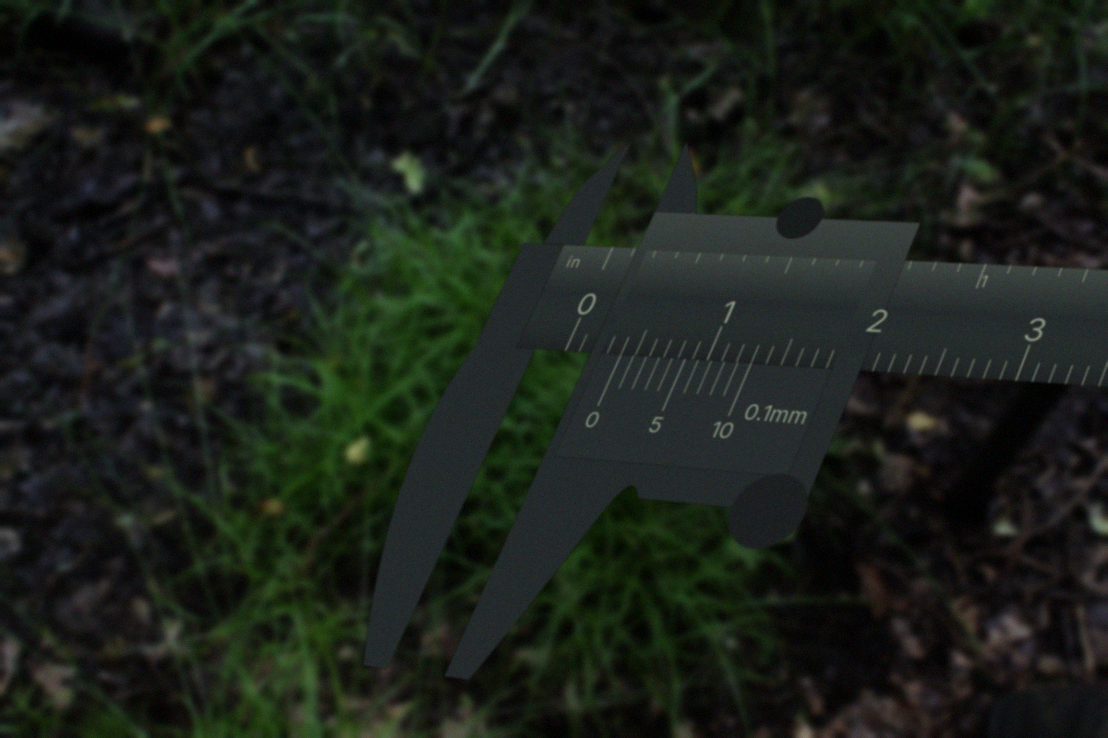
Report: 4.0 mm
